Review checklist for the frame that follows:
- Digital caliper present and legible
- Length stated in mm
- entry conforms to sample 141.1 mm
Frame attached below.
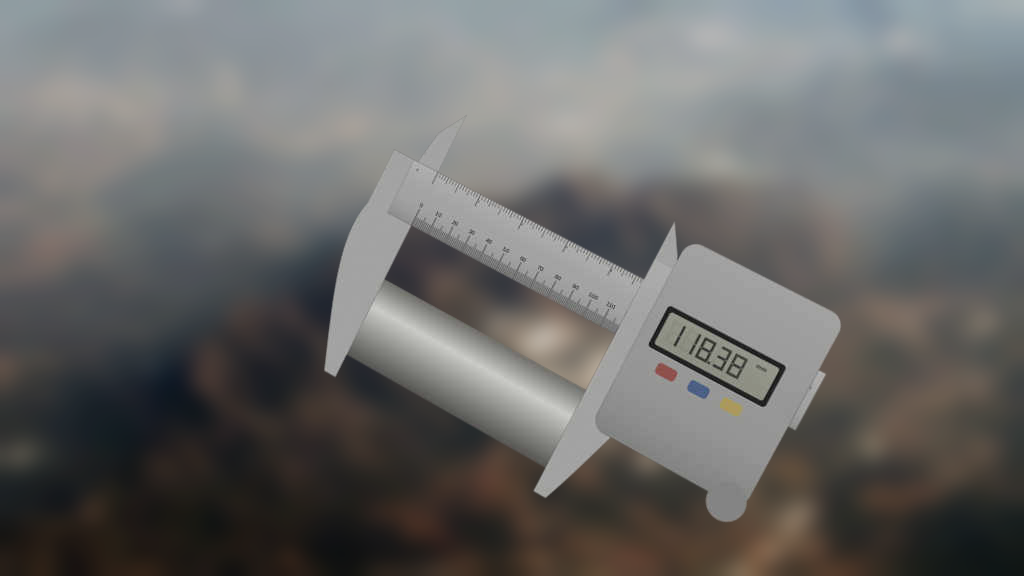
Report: 118.38 mm
